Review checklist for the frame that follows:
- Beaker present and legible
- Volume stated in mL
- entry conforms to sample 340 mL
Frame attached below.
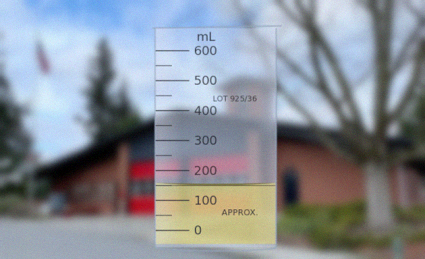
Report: 150 mL
